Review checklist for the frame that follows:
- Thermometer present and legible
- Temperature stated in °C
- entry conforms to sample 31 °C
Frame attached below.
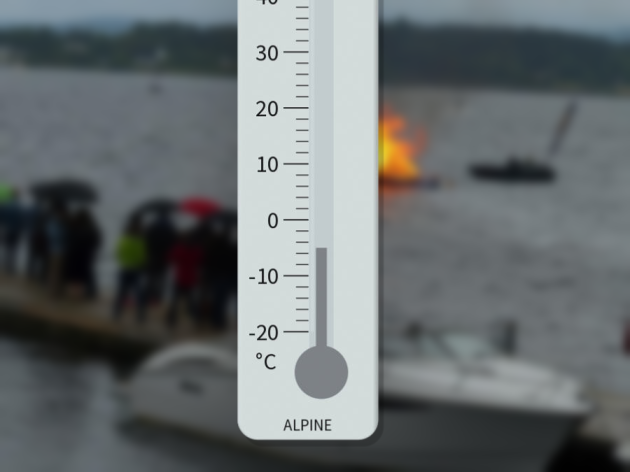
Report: -5 °C
